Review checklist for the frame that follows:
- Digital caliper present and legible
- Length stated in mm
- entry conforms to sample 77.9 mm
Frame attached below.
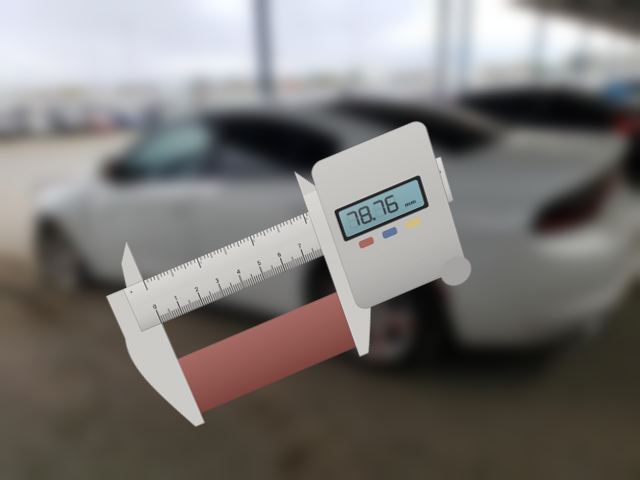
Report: 78.76 mm
